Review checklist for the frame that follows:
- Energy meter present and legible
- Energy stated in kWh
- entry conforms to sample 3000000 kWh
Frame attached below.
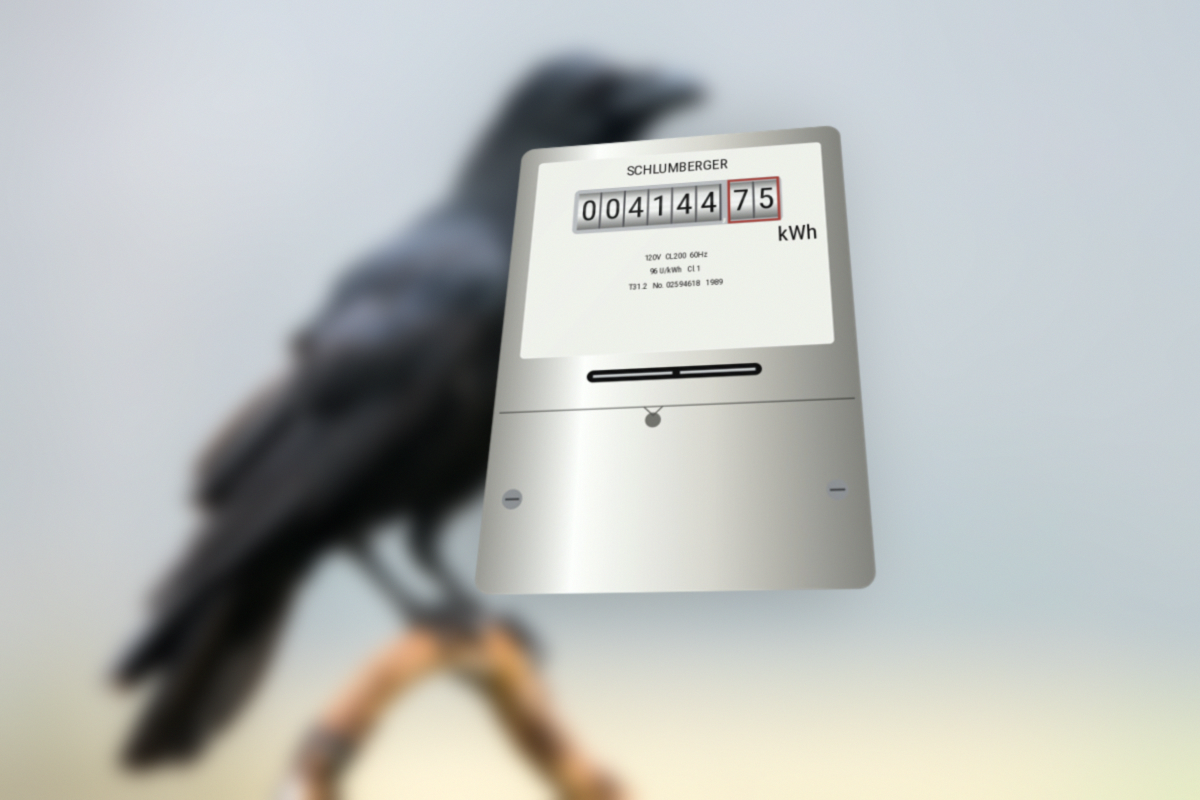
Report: 4144.75 kWh
